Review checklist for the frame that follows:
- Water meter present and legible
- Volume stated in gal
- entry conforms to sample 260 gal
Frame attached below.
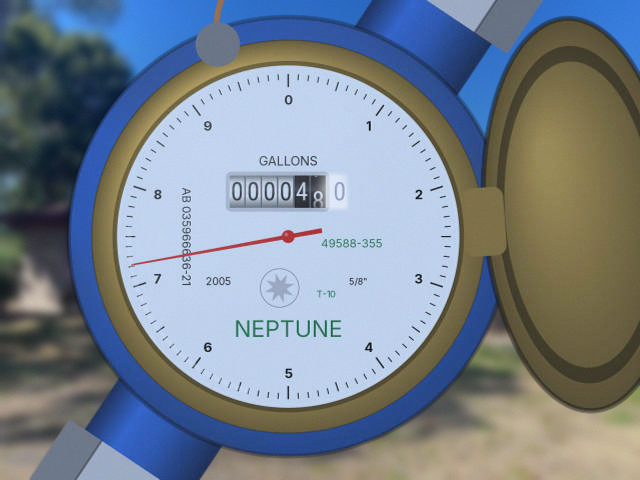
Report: 477.2 gal
